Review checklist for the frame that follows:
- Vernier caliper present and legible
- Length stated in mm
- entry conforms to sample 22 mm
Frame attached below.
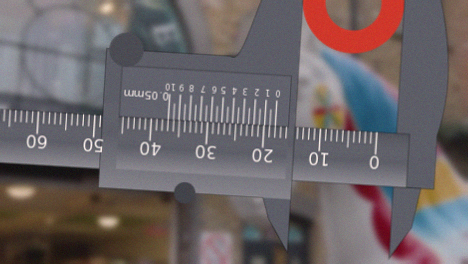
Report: 18.0 mm
